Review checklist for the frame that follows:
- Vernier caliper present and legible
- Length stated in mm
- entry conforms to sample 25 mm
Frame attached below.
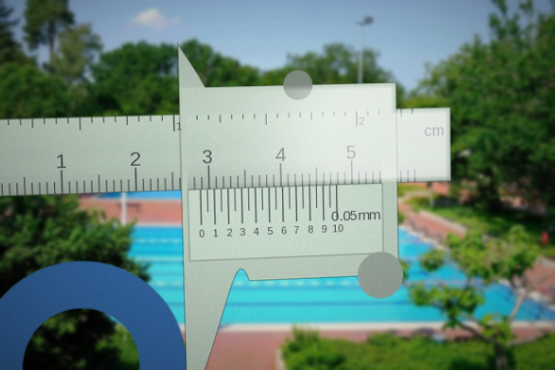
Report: 28.8 mm
